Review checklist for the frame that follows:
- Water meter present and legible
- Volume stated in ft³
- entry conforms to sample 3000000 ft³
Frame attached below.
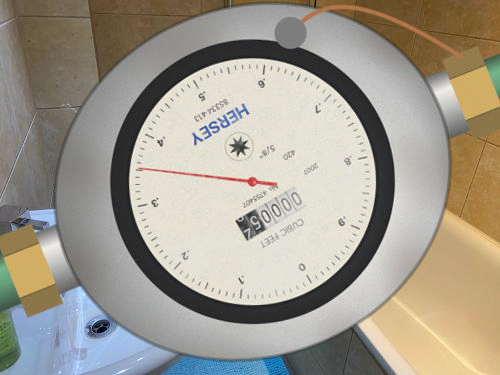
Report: 52.35 ft³
